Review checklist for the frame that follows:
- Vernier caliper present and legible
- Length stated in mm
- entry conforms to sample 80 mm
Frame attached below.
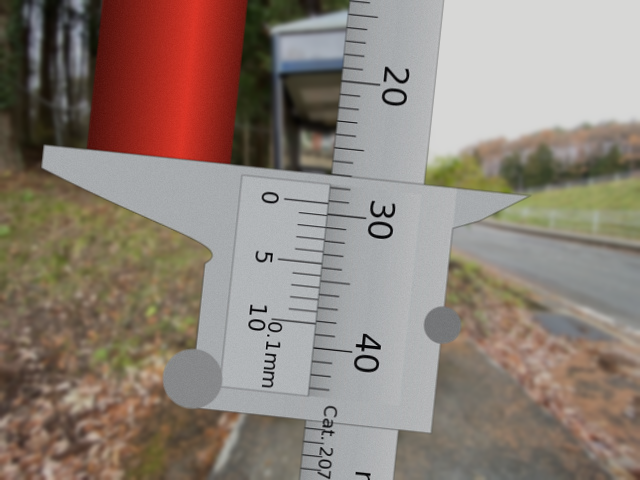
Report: 29.2 mm
